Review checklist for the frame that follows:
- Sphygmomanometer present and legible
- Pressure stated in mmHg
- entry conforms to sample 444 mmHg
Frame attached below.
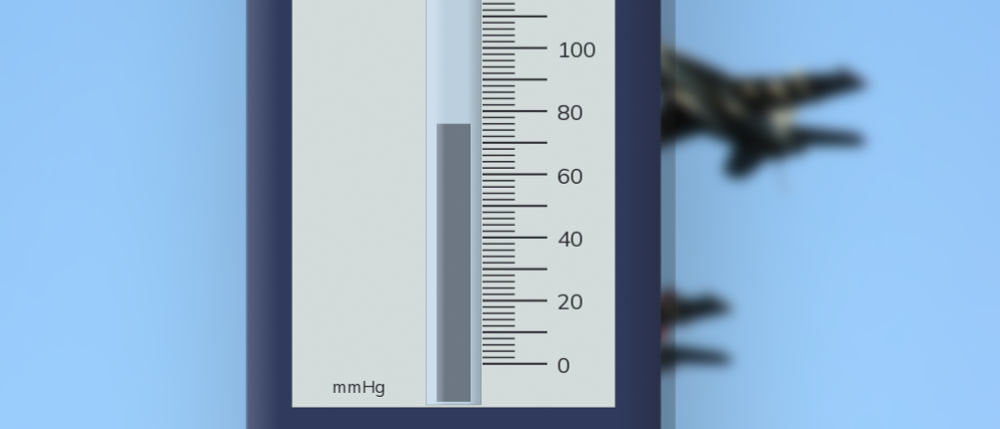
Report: 76 mmHg
